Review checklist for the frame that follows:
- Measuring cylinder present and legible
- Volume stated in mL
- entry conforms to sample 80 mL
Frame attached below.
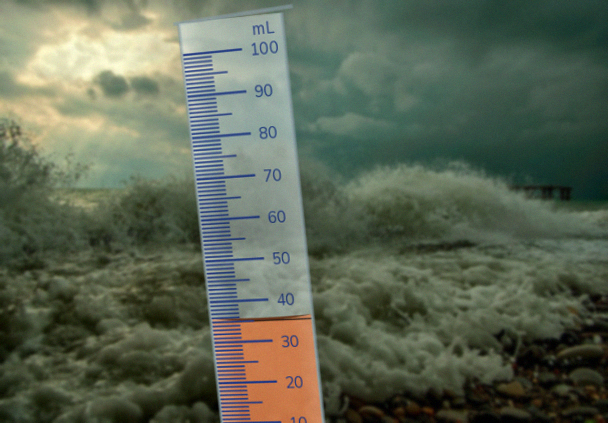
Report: 35 mL
